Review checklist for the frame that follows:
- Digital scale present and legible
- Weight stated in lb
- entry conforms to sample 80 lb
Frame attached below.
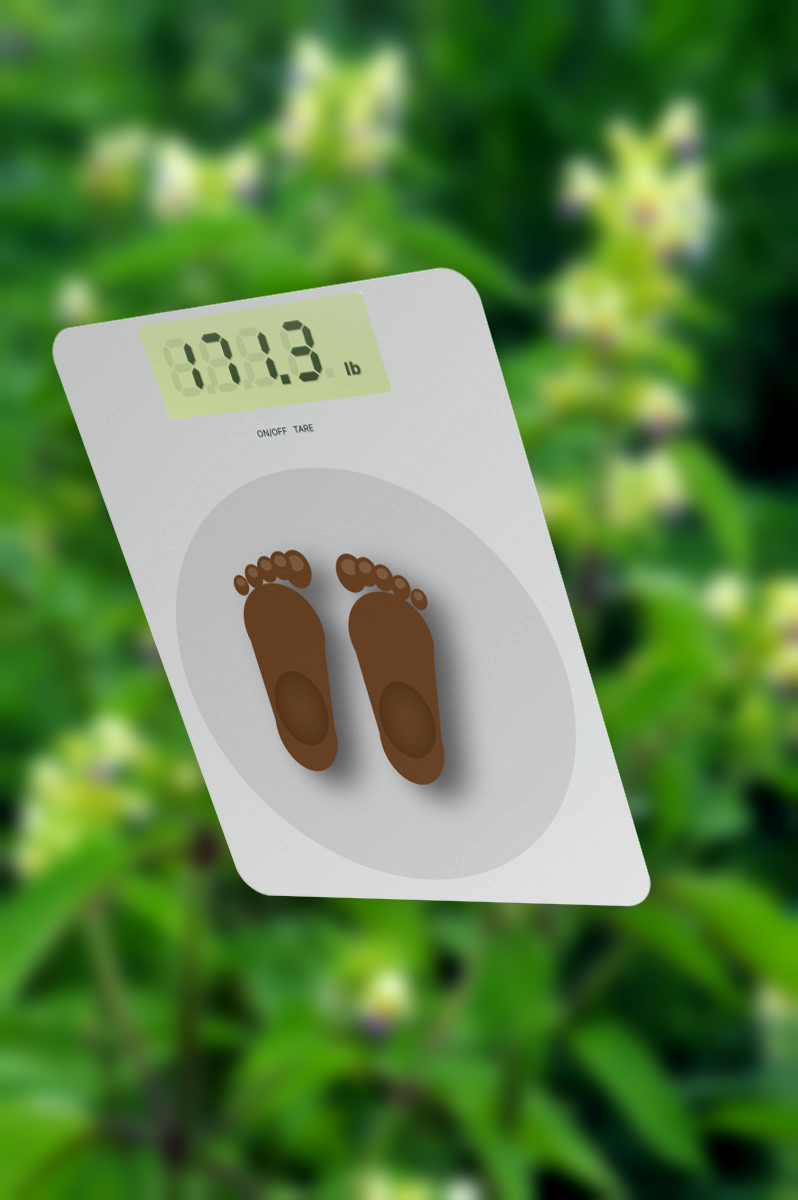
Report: 171.3 lb
